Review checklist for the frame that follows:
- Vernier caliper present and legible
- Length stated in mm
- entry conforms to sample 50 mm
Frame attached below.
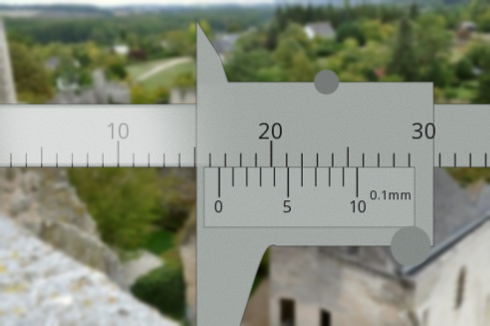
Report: 16.6 mm
